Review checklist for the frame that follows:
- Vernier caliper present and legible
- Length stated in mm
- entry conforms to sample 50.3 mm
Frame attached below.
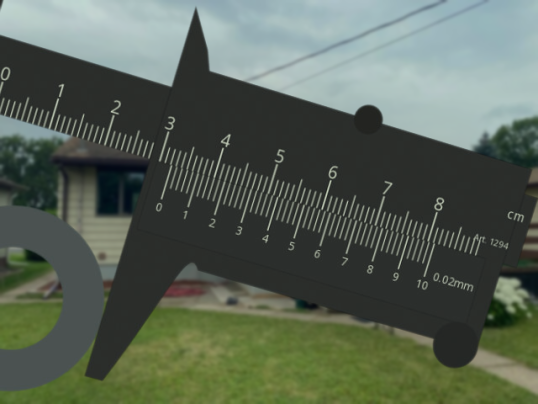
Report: 32.2 mm
